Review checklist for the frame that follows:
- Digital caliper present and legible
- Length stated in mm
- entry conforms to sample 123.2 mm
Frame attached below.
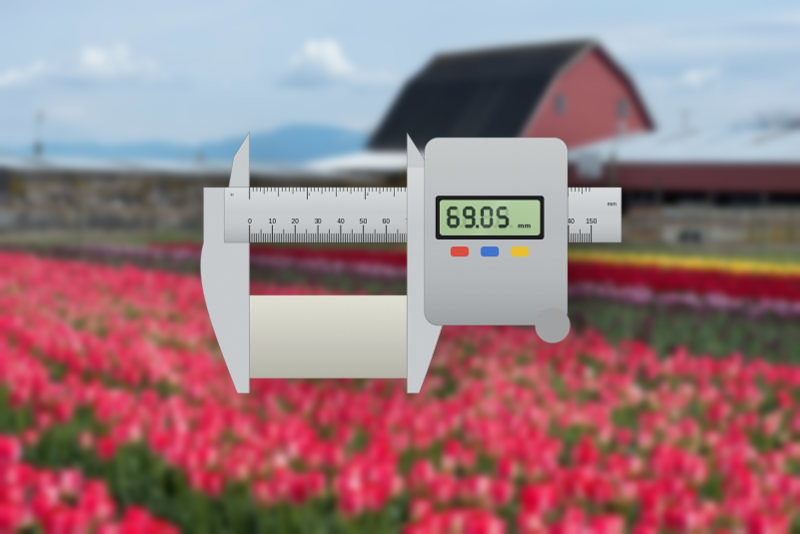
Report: 69.05 mm
